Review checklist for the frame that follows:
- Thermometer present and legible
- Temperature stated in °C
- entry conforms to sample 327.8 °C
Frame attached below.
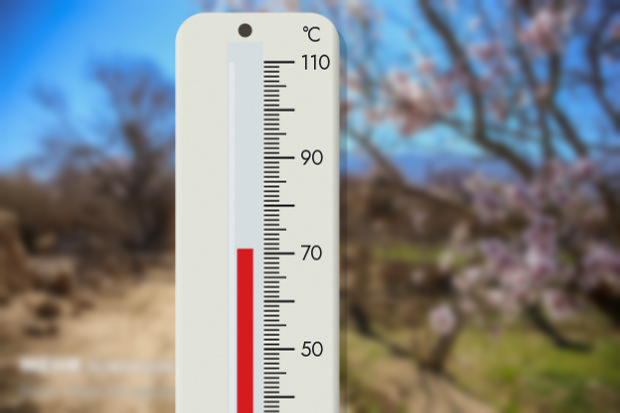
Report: 71 °C
